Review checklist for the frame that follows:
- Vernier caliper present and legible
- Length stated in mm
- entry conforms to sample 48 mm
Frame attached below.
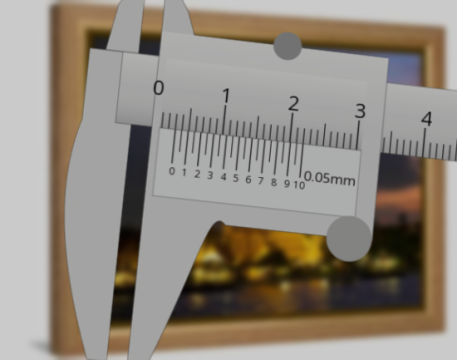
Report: 3.0 mm
